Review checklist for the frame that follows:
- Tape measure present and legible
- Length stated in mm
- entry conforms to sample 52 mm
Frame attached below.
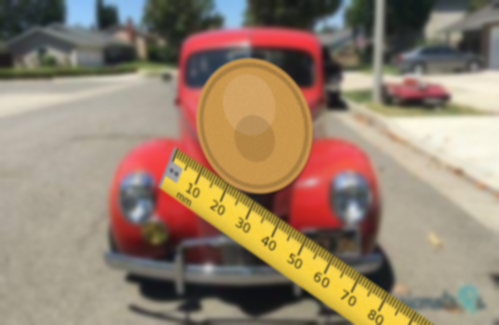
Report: 40 mm
